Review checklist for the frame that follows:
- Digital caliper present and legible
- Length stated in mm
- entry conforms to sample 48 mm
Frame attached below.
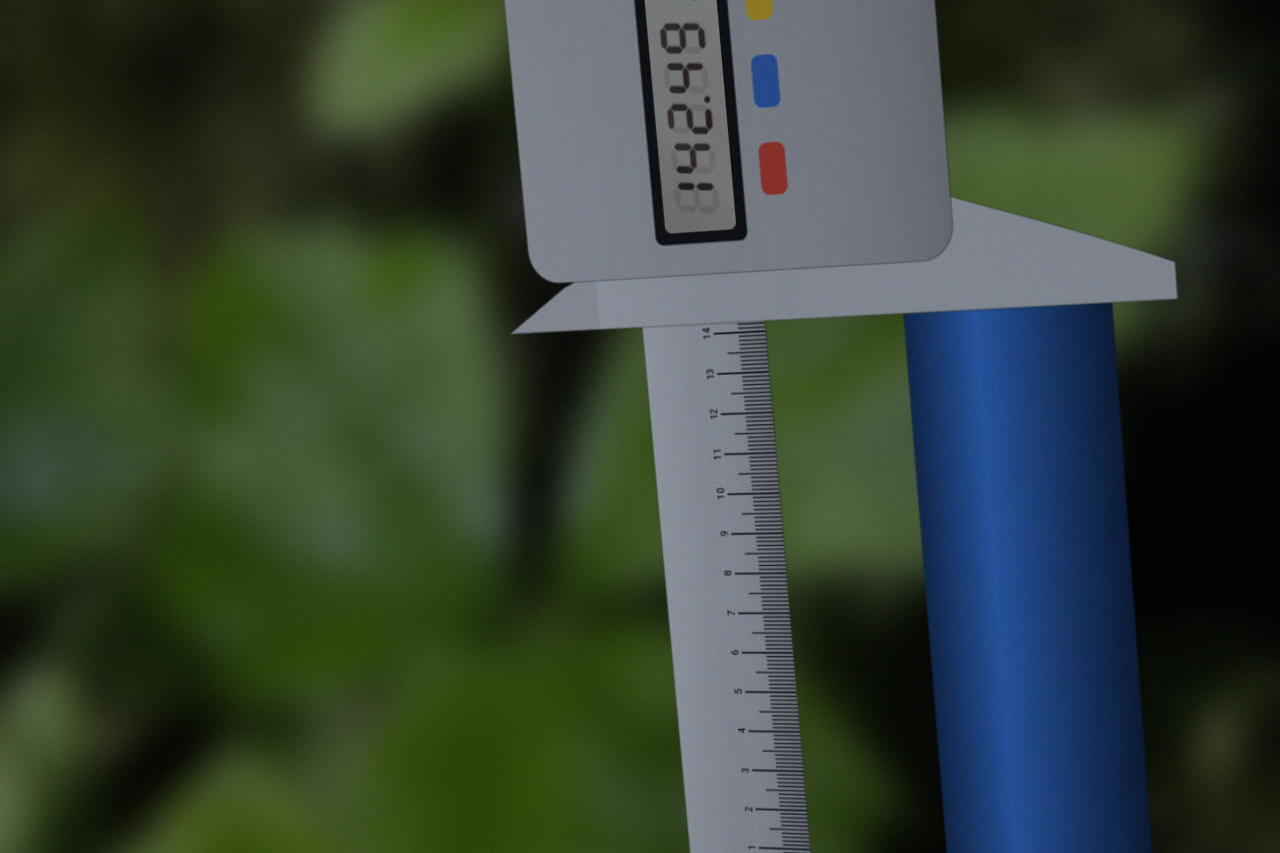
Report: 142.49 mm
